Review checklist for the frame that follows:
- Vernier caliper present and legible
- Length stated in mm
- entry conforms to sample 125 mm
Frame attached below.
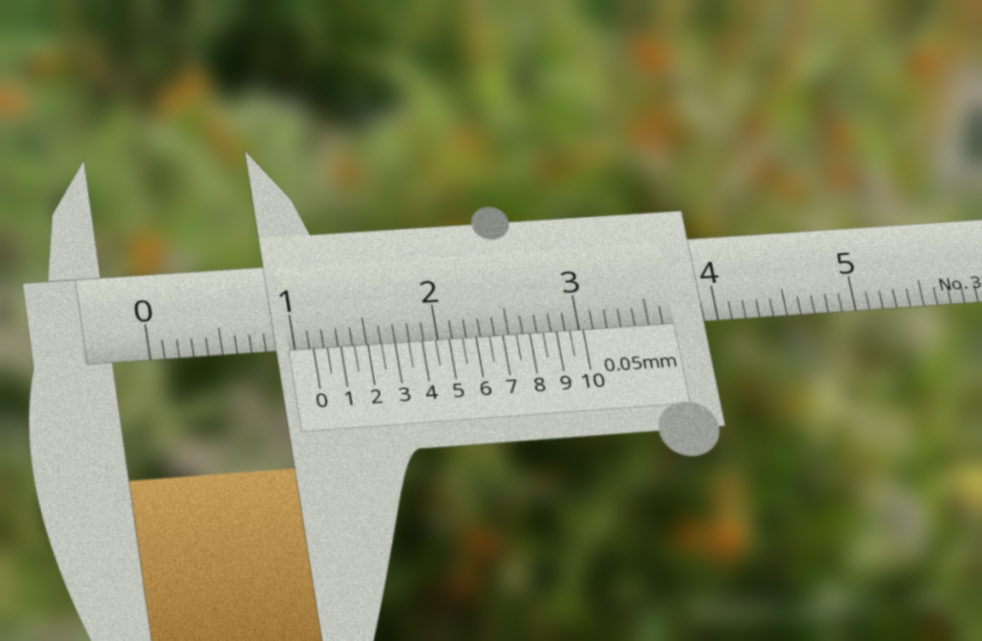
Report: 11.3 mm
